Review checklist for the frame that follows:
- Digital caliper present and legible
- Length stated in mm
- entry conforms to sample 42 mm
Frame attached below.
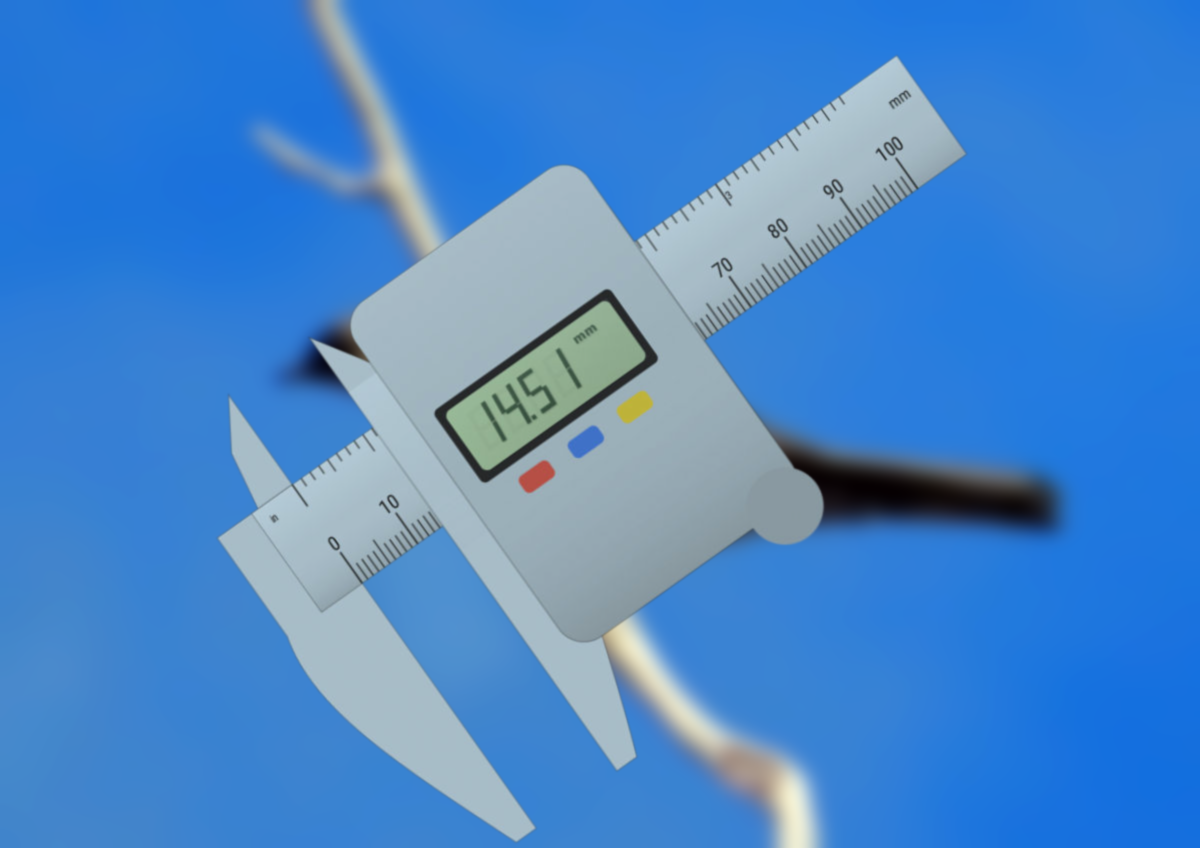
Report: 14.51 mm
